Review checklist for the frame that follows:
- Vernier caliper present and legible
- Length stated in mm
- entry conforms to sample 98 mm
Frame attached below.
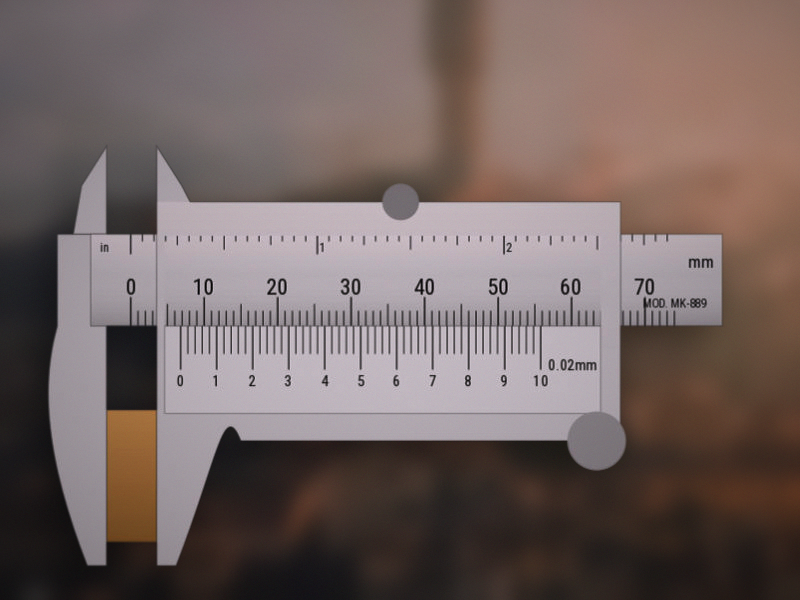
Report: 6.8 mm
